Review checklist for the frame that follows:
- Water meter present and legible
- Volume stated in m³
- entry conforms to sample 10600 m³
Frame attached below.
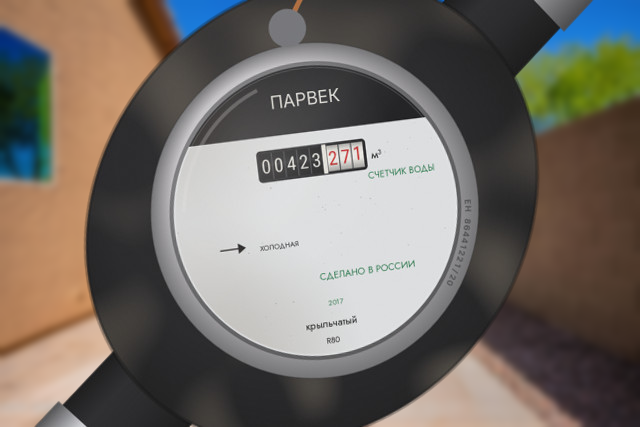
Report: 423.271 m³
